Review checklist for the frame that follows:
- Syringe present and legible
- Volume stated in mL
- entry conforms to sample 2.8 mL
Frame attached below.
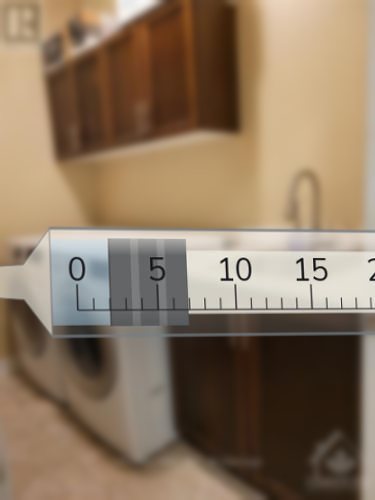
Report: 2 mL
